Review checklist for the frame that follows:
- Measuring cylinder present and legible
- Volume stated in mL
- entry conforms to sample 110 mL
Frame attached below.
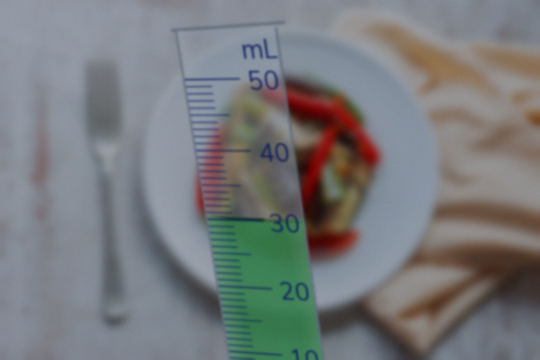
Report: 30 mL
